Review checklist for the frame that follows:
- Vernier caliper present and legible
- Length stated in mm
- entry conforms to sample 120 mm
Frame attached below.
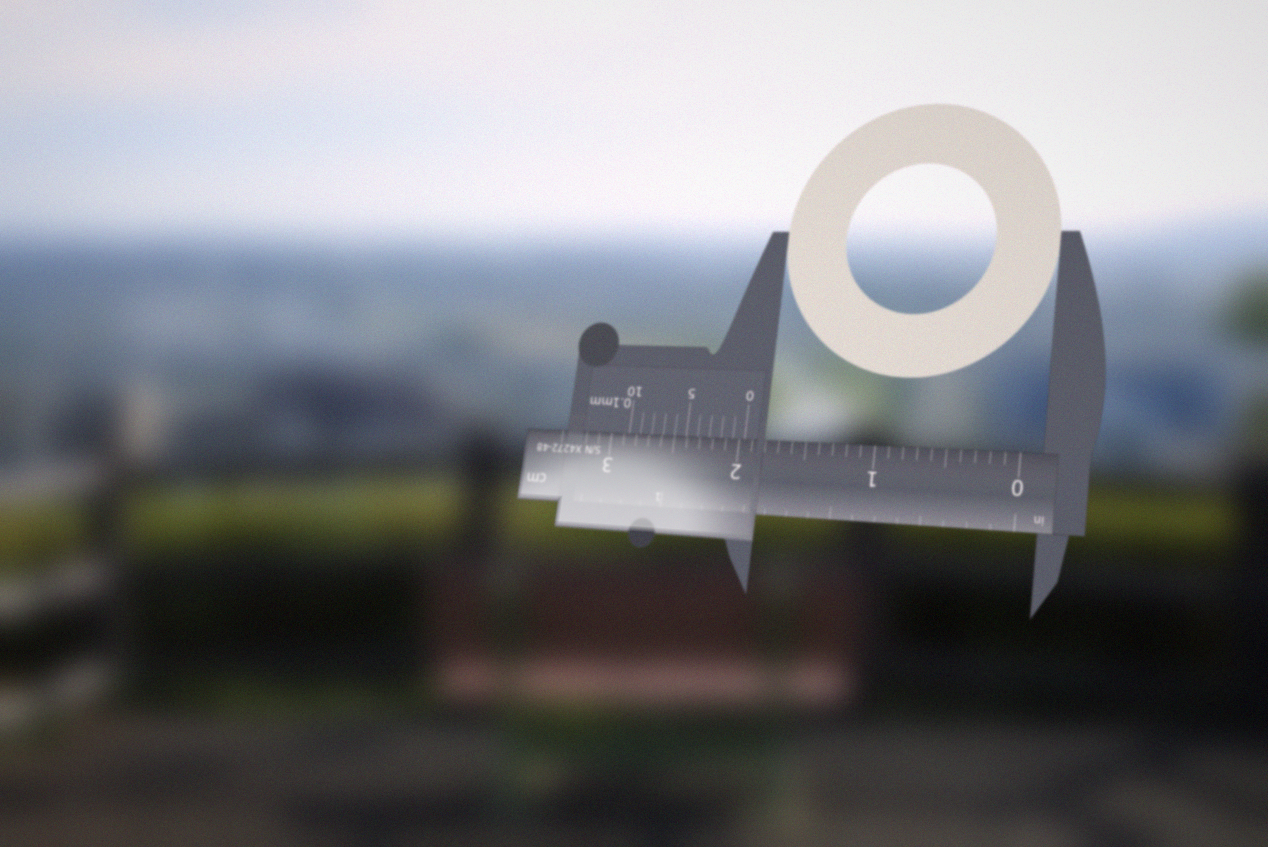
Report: 19.6 mm
